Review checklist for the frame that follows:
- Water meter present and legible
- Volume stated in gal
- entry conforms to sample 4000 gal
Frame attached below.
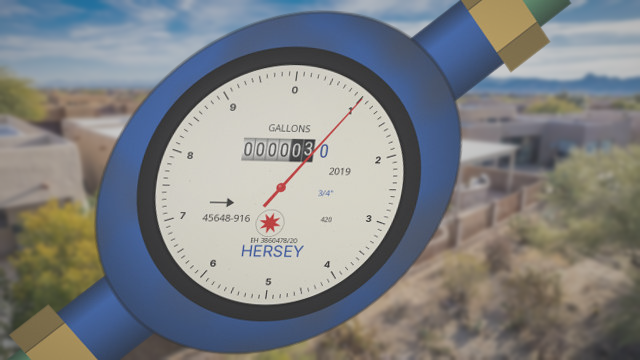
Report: 31.0 gal
